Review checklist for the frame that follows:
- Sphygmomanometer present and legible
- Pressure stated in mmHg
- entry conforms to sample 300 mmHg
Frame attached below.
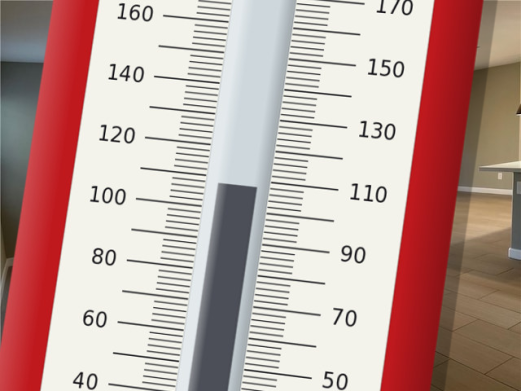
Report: 108 mmHg
